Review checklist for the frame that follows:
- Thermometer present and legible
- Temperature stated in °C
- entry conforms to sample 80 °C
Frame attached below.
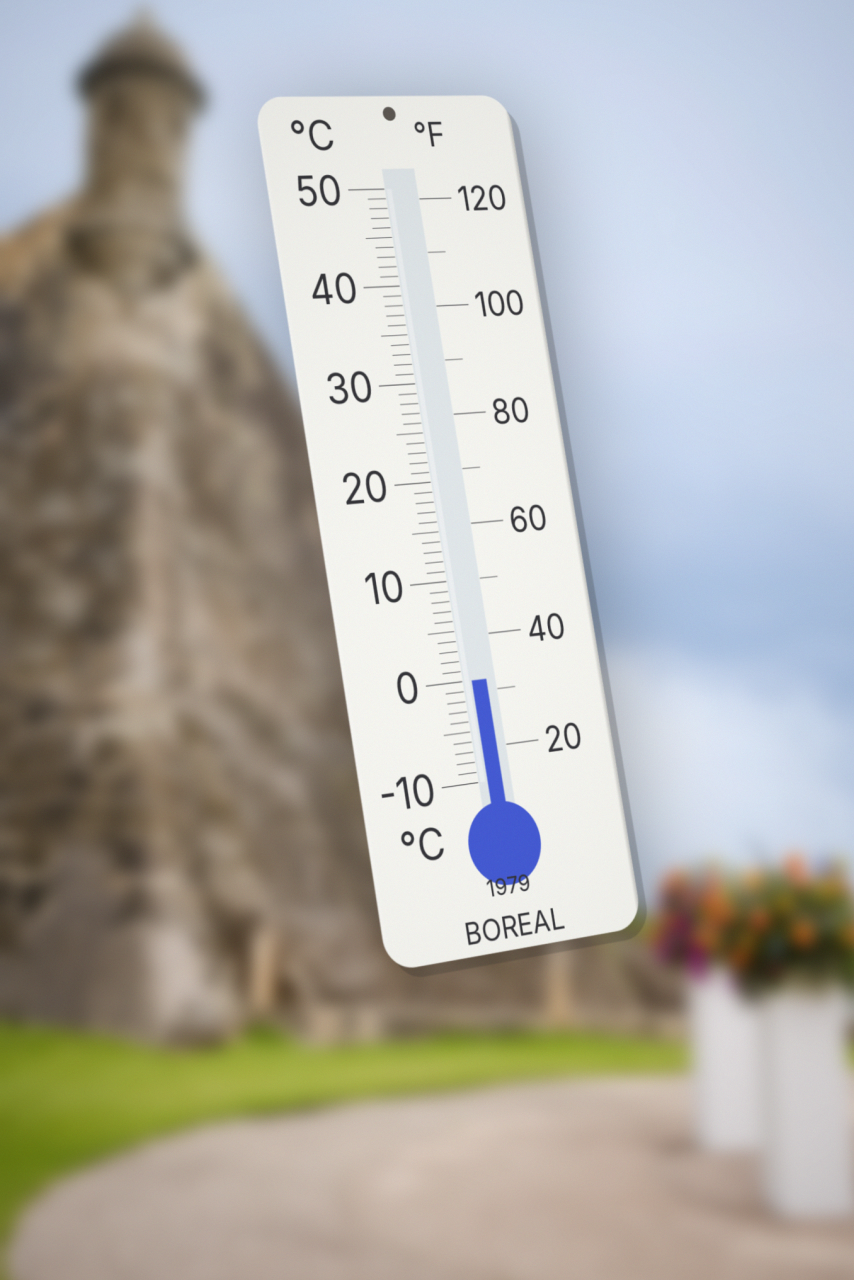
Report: 0 °C
